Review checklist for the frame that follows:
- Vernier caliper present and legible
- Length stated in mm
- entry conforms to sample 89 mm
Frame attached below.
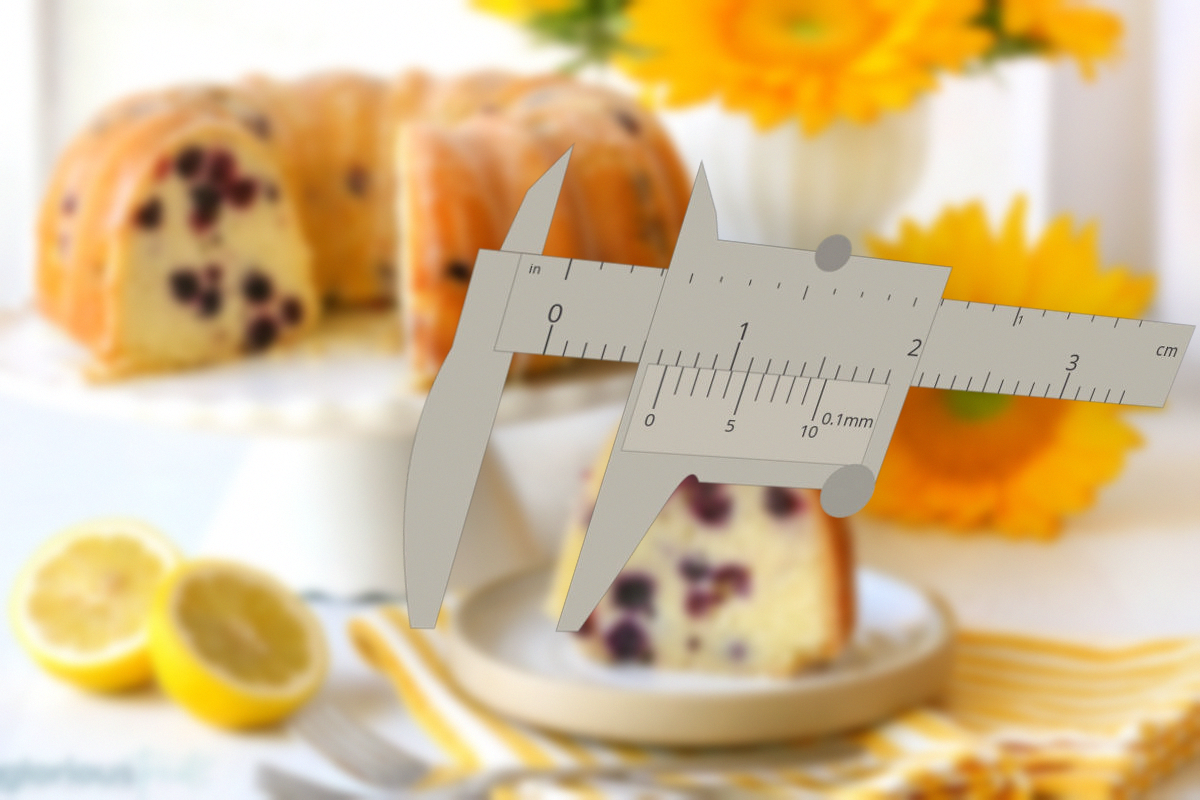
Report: 6.5 mm
